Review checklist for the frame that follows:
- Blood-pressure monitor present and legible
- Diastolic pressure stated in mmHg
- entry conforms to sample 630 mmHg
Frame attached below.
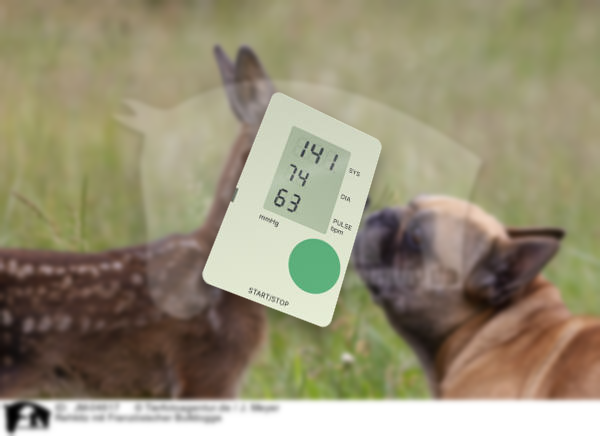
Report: 74 mmHg
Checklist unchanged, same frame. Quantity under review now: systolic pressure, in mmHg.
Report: 141 mmHg
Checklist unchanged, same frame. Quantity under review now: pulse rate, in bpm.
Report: 63 bpm
